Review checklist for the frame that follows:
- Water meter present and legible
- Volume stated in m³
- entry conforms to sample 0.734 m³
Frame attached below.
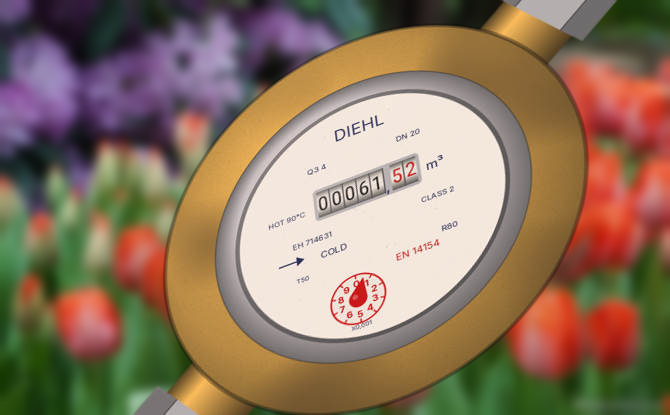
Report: 61.520 m³
